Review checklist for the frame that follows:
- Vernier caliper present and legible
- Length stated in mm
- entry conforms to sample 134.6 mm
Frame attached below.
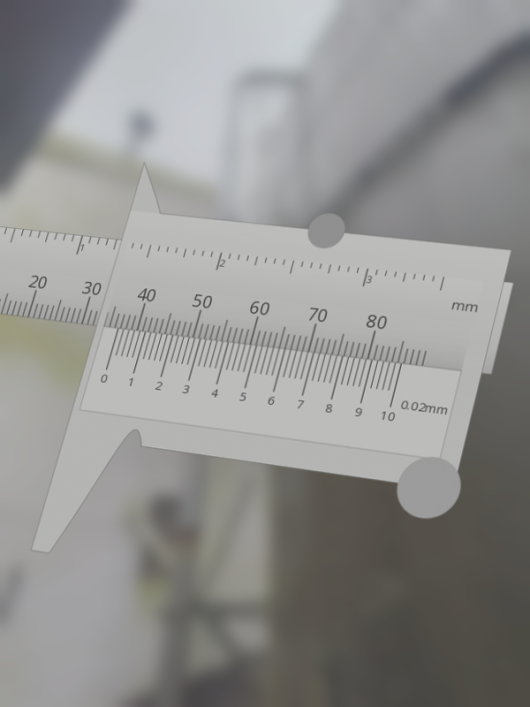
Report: 36.6 mm
